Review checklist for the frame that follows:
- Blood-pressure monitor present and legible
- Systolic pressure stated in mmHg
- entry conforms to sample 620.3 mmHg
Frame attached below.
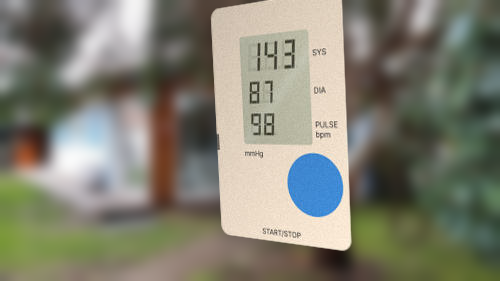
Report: 143 mmHg
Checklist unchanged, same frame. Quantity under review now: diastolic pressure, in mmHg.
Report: 87 mmHg
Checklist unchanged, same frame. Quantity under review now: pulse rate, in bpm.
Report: 98 bpm
